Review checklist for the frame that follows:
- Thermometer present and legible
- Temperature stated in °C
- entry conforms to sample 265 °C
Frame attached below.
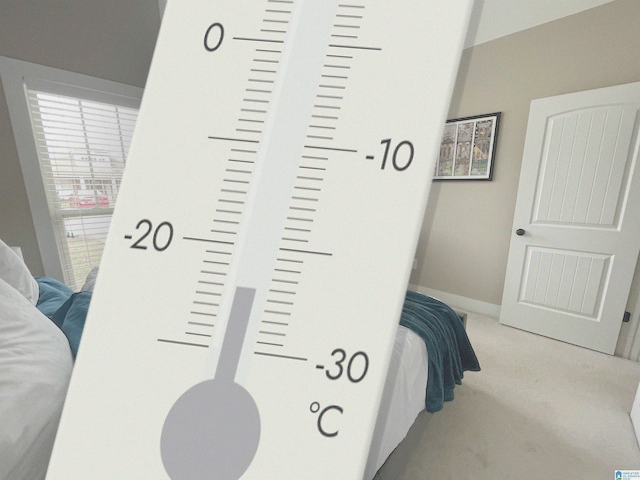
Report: -24 °C
